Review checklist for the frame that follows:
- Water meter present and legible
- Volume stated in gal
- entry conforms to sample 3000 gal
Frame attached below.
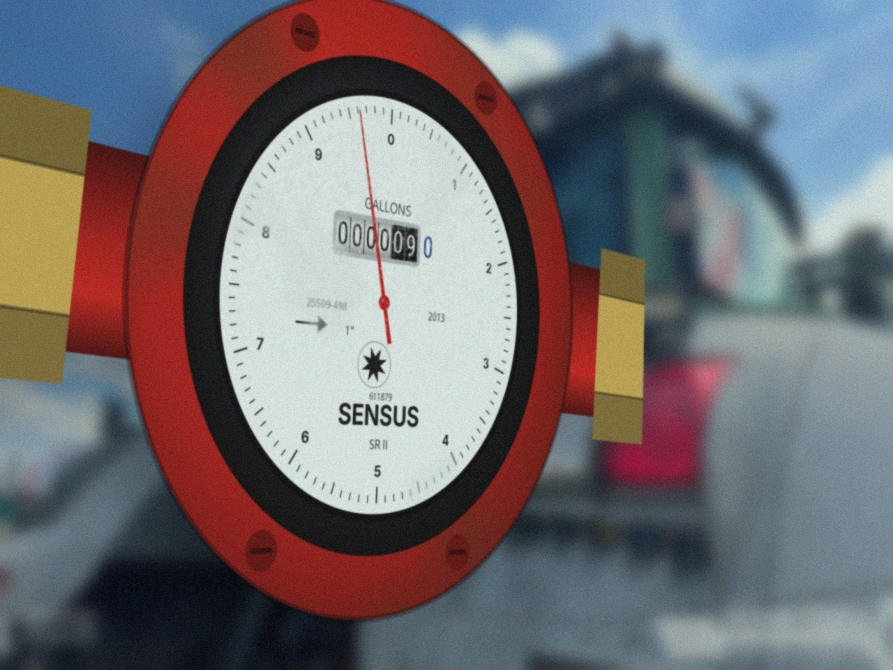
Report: 89.6 gal
